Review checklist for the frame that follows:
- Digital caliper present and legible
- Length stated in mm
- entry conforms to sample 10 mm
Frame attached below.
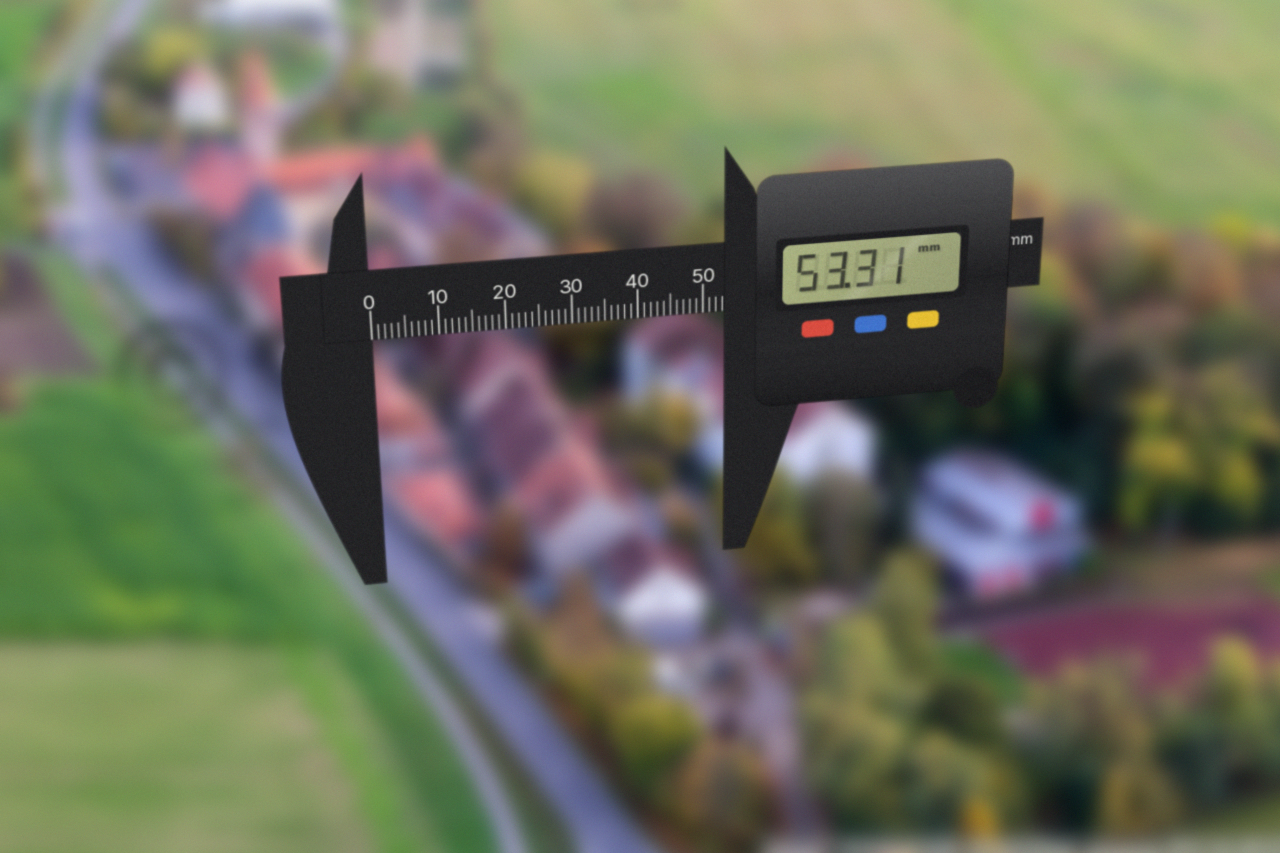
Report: 53.31 mm
